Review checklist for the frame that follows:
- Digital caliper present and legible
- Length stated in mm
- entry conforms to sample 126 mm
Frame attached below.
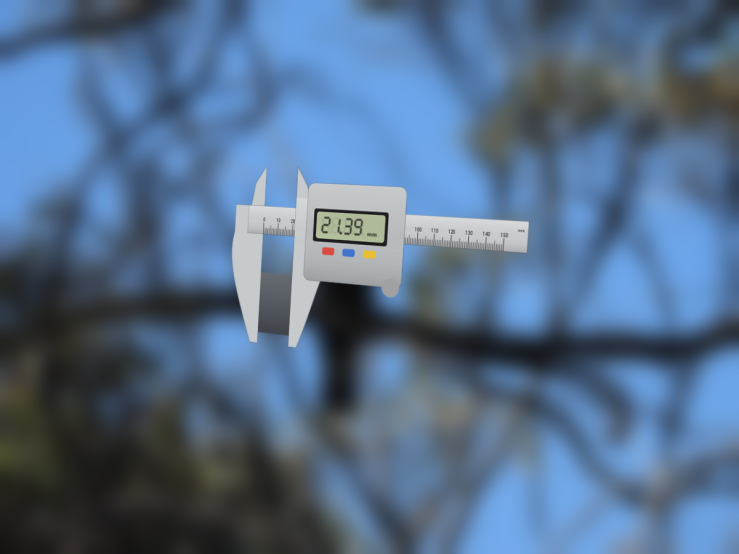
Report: 21.39 mm
